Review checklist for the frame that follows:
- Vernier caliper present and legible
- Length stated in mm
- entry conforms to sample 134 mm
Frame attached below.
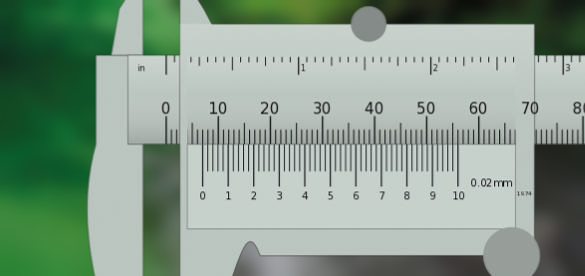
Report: 7.0 mm
